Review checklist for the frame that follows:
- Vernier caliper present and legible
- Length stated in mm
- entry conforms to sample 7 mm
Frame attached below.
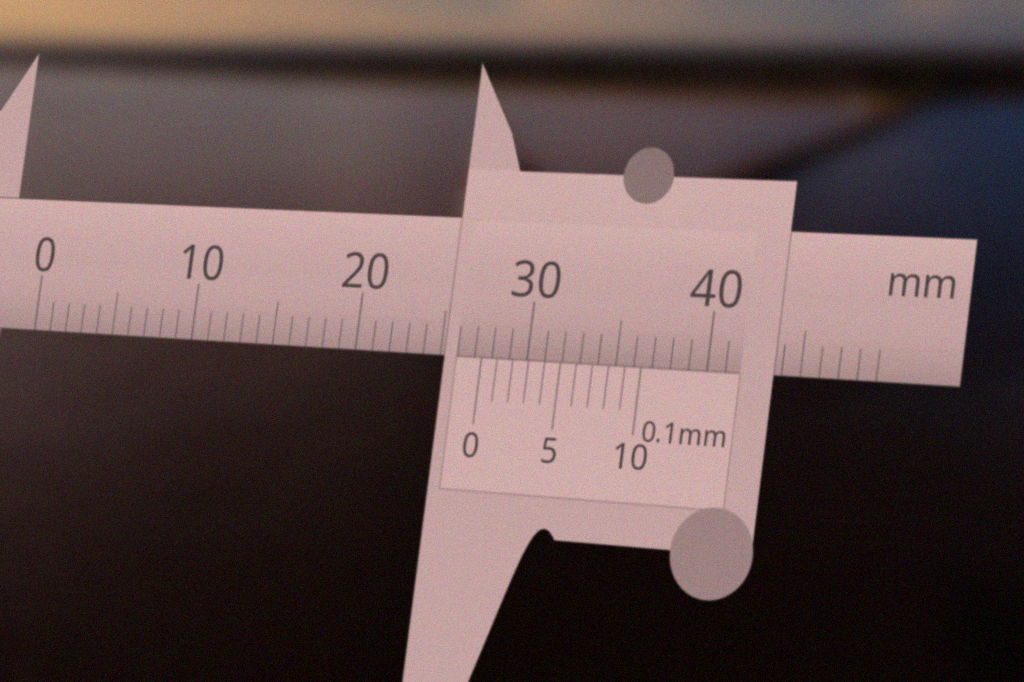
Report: 27.4 mm
